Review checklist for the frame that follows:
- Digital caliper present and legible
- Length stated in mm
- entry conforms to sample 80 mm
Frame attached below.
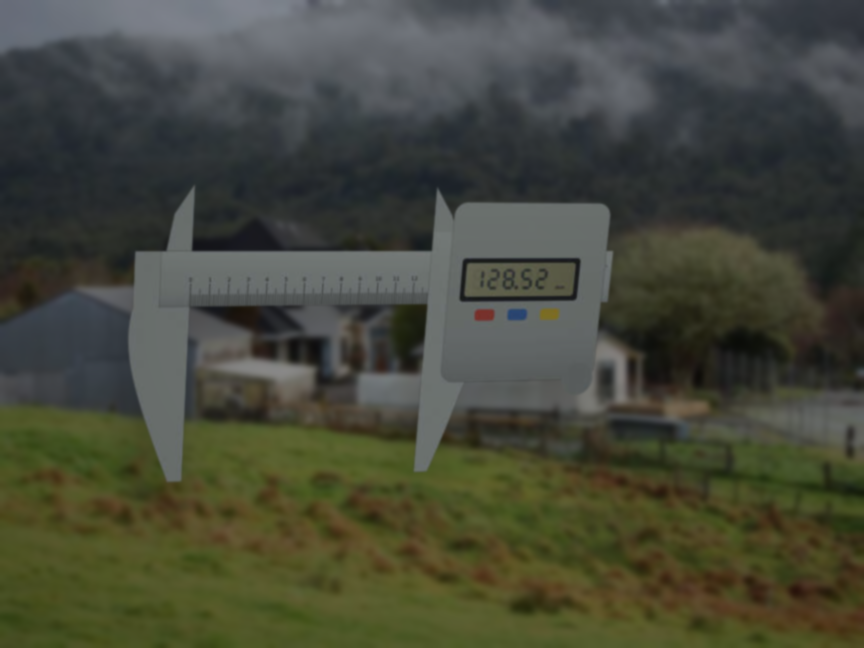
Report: 128.52 mm
